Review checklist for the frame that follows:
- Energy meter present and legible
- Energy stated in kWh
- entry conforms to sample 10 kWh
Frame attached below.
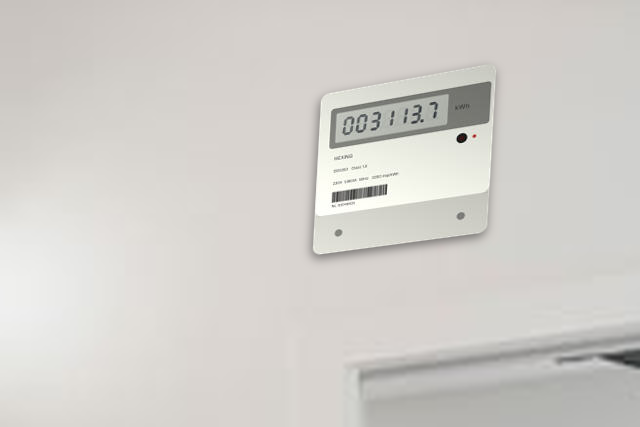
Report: 3113.7 kWh
